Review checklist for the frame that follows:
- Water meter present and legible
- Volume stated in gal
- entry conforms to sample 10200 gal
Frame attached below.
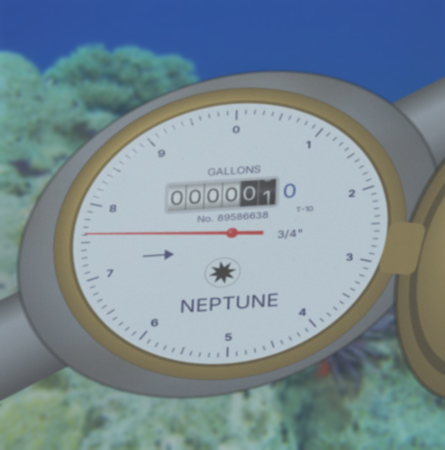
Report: 7.6 gal
